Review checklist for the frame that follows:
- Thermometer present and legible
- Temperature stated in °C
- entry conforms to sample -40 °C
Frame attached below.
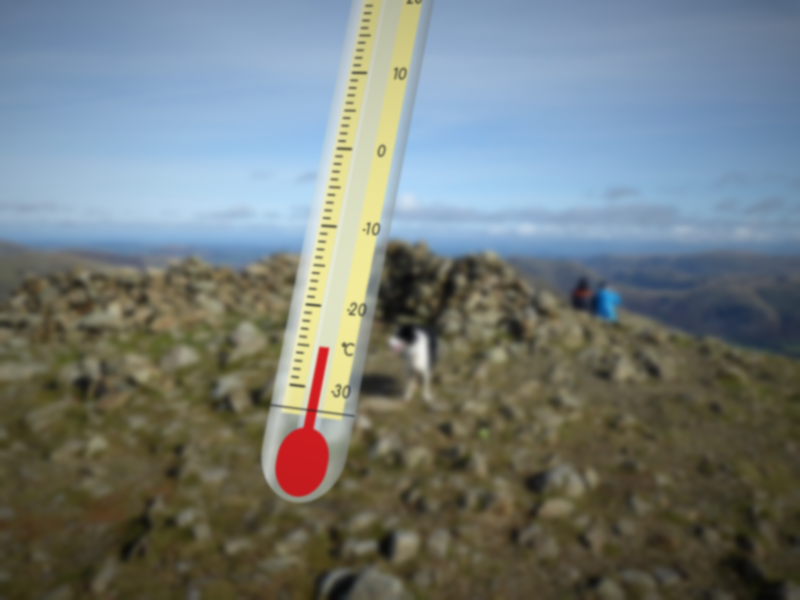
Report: -25 °C
